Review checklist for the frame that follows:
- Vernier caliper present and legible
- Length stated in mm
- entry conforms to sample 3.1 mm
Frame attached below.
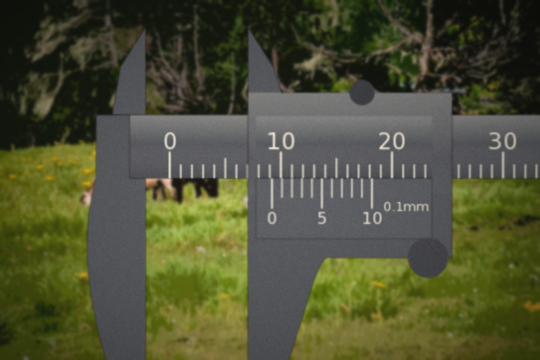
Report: 9.2 mm
